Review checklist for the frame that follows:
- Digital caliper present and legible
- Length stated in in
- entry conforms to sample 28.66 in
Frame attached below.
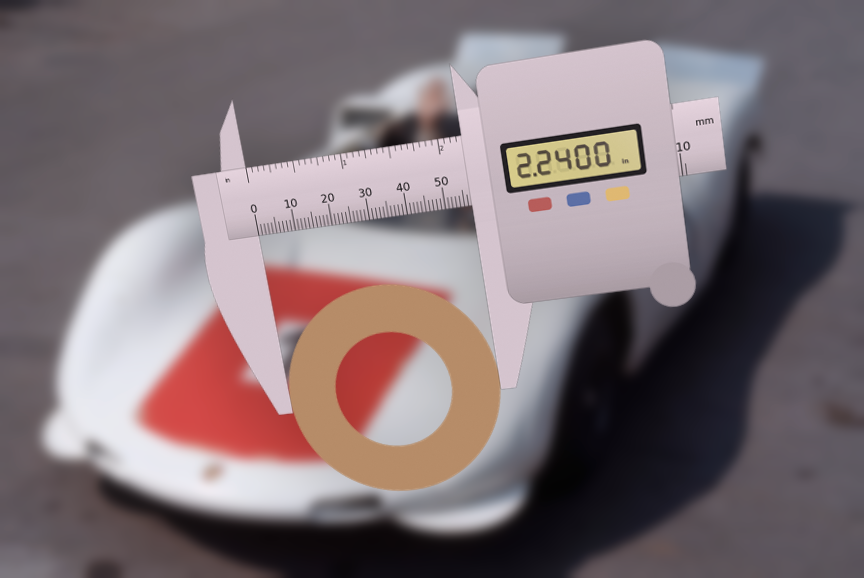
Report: 2.2400 in
